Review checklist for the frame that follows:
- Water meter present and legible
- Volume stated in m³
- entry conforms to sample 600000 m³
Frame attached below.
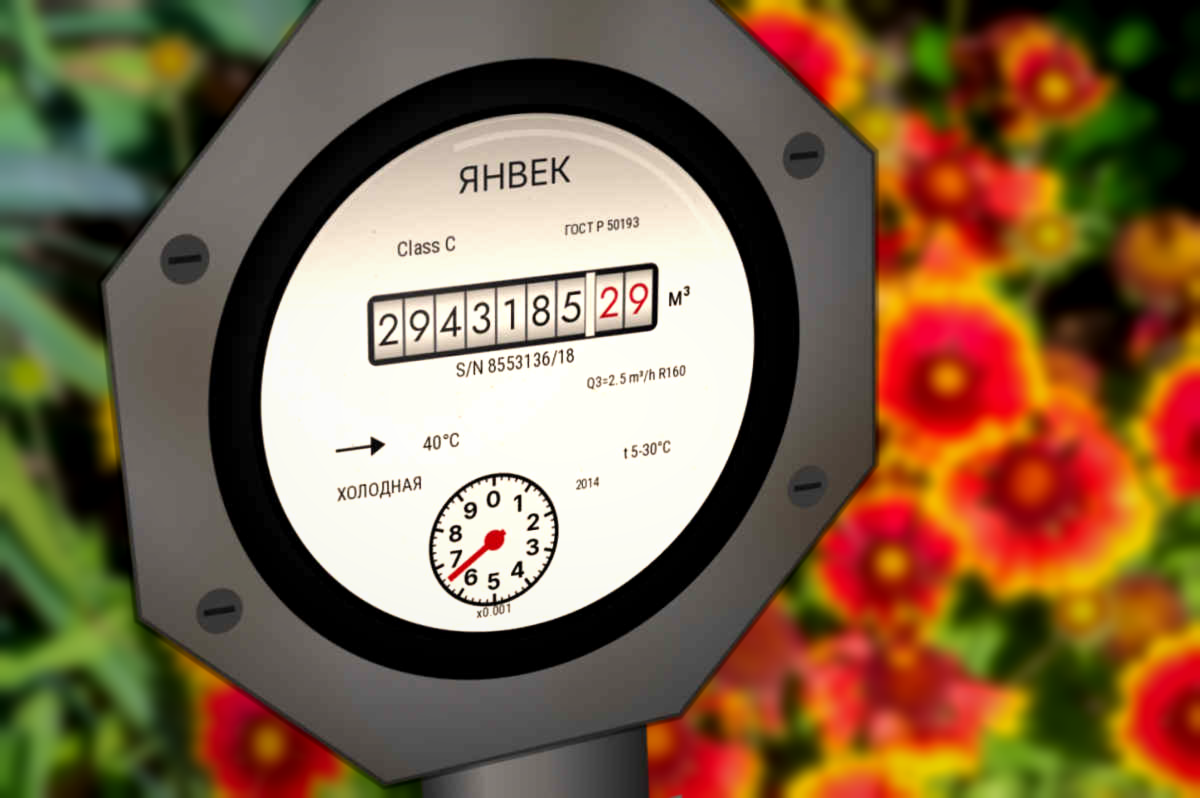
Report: 2943185.296 m³
